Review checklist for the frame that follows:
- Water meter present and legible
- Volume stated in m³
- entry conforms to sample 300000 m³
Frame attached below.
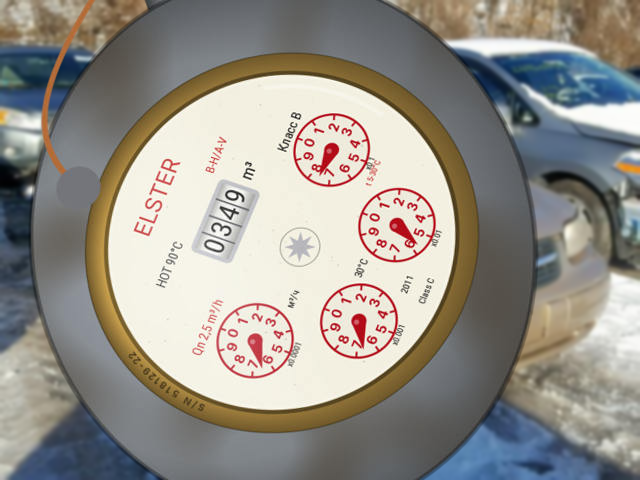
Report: 349.7566 m³
